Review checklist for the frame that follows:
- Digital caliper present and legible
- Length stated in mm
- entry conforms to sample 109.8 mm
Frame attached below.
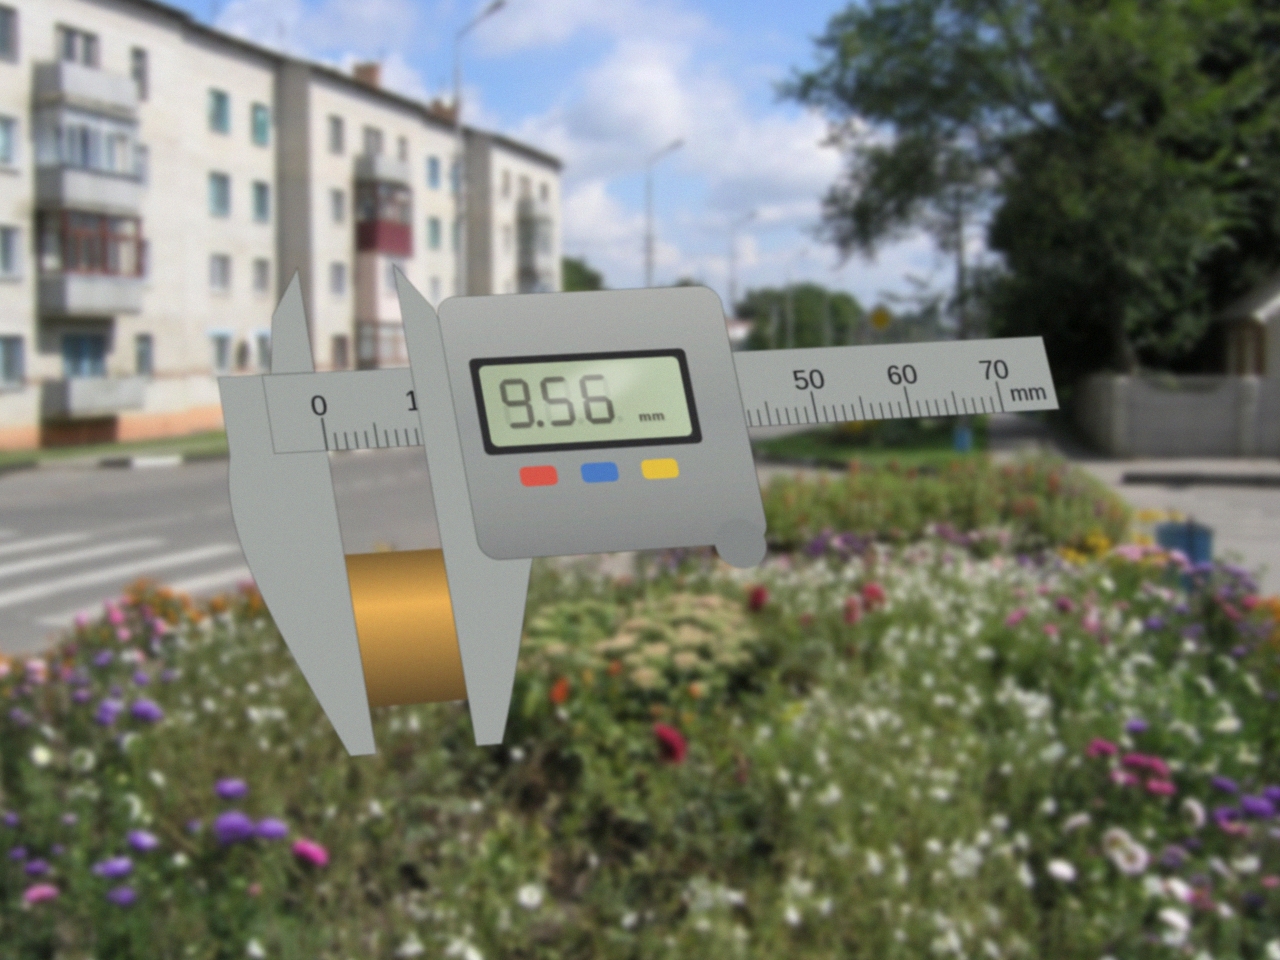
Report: 9.56 mm
